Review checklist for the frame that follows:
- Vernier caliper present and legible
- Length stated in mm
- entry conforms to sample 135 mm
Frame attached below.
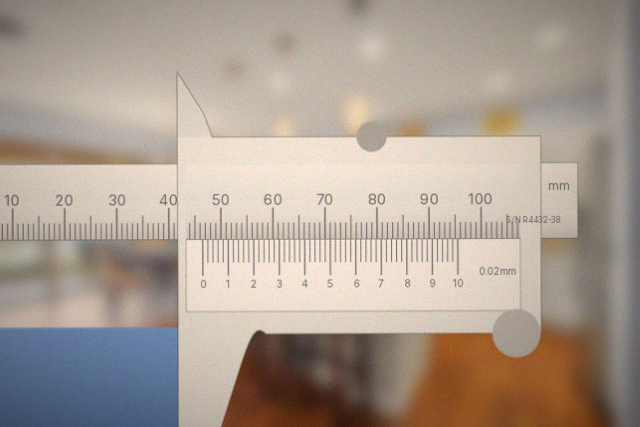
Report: 46.5 mm
